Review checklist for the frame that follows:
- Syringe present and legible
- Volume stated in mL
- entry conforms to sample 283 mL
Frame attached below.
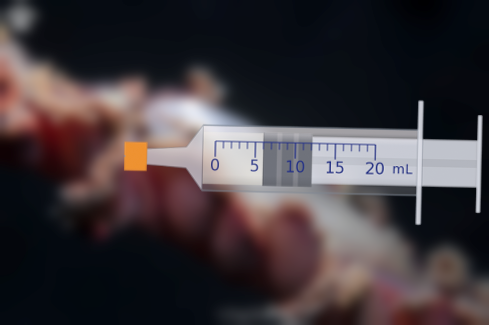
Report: 6 mL
